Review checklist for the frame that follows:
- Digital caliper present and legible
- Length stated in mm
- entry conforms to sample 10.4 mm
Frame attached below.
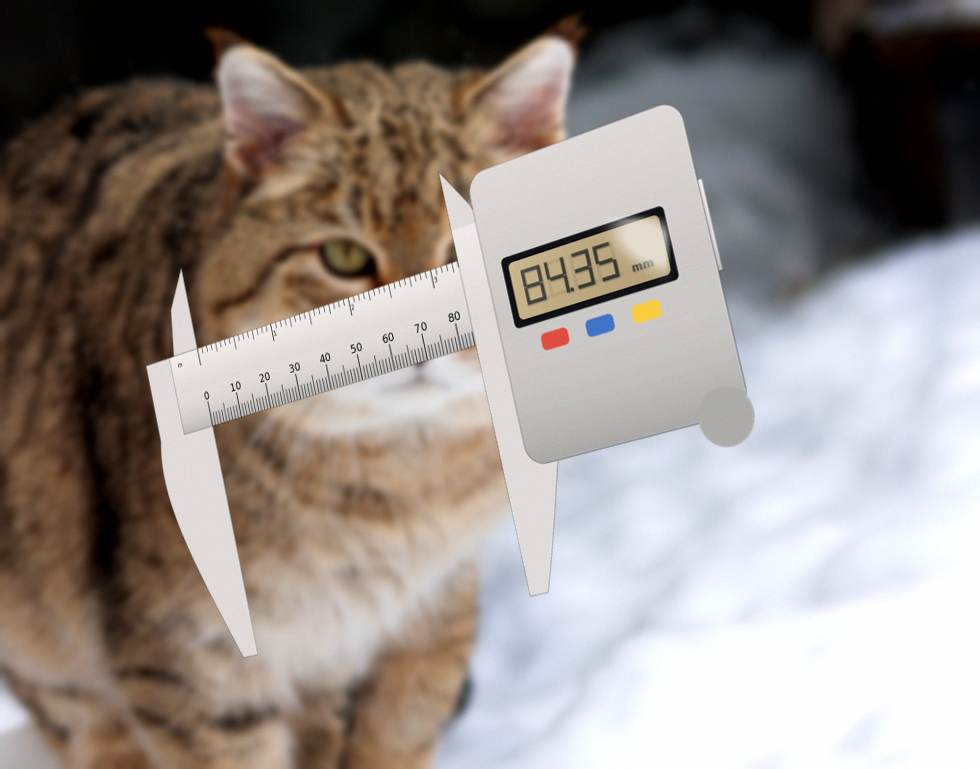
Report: 84.35 mm
